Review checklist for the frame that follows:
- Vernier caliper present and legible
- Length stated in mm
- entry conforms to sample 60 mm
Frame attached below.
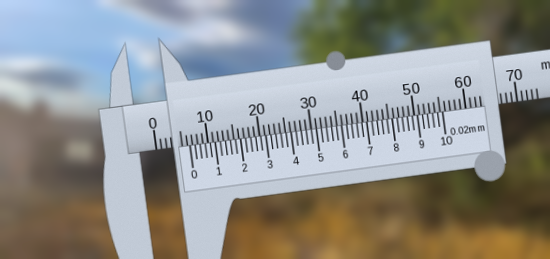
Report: 6.5 mm
